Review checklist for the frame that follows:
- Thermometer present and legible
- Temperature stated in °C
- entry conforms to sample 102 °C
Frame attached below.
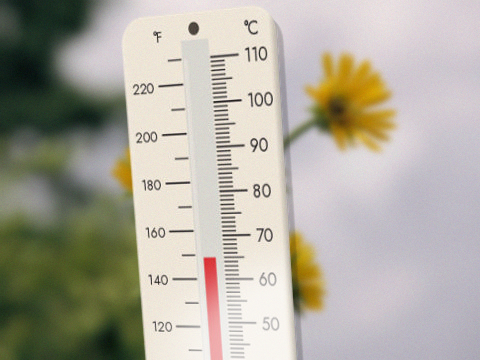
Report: 65 °C
